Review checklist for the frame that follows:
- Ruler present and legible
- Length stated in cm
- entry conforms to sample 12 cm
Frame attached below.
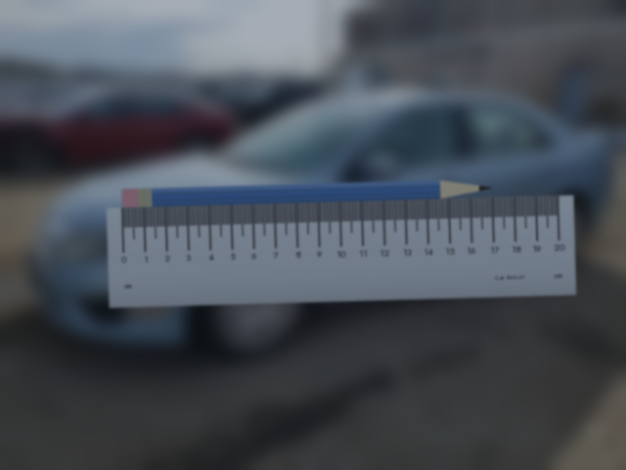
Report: 17 cm
